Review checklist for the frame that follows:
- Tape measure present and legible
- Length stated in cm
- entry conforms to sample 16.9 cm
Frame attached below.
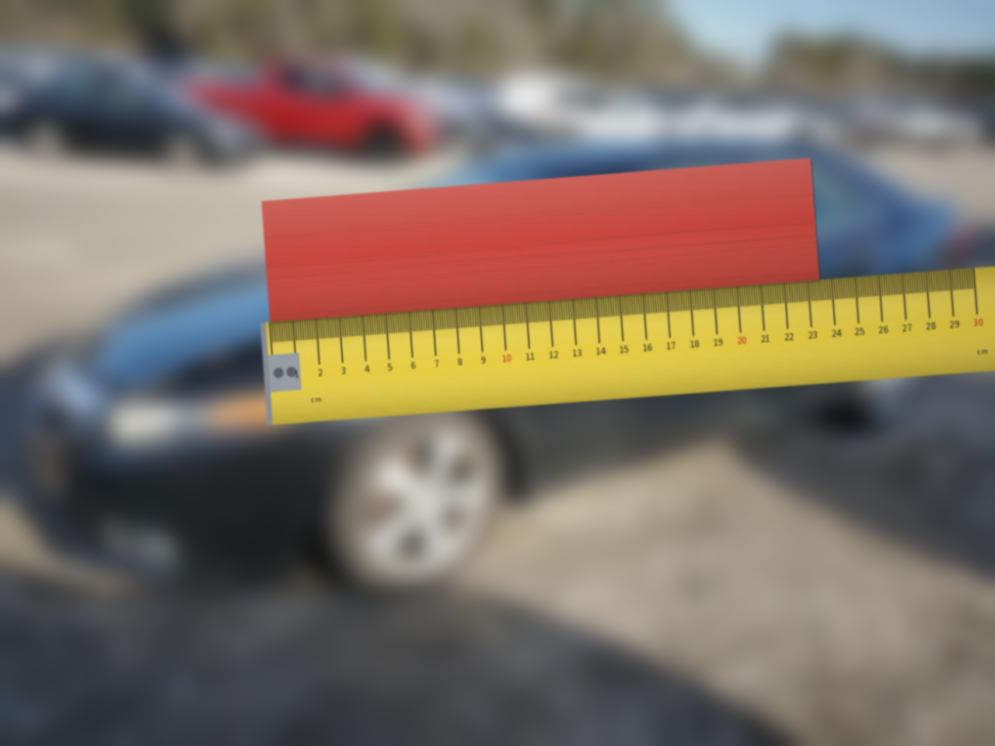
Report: 23.5 cm
